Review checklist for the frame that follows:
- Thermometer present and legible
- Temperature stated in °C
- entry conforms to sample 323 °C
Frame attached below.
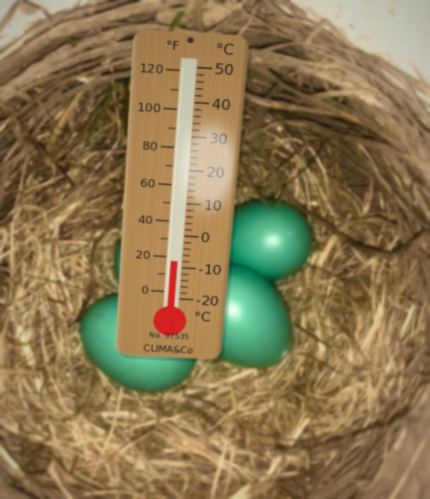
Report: -8 °C
